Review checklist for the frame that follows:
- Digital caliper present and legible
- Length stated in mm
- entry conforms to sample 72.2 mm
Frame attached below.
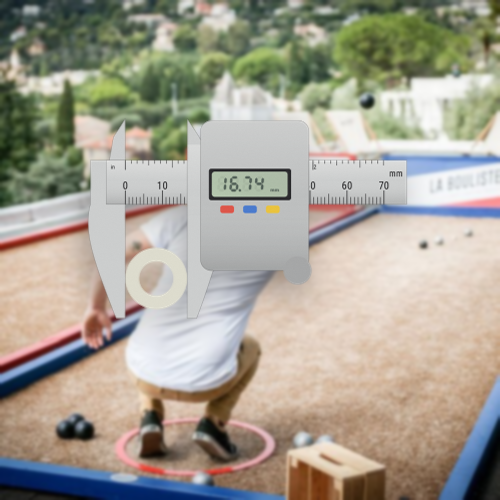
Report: 16.74 mm
